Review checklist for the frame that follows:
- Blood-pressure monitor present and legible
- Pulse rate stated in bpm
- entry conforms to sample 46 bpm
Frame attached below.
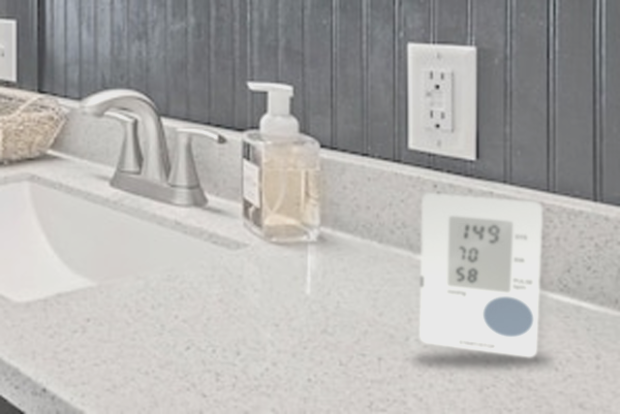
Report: 58 bpm
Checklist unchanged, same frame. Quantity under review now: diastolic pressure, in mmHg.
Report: 70 mmHg
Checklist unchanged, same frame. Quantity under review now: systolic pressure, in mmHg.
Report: 149 mmHg
